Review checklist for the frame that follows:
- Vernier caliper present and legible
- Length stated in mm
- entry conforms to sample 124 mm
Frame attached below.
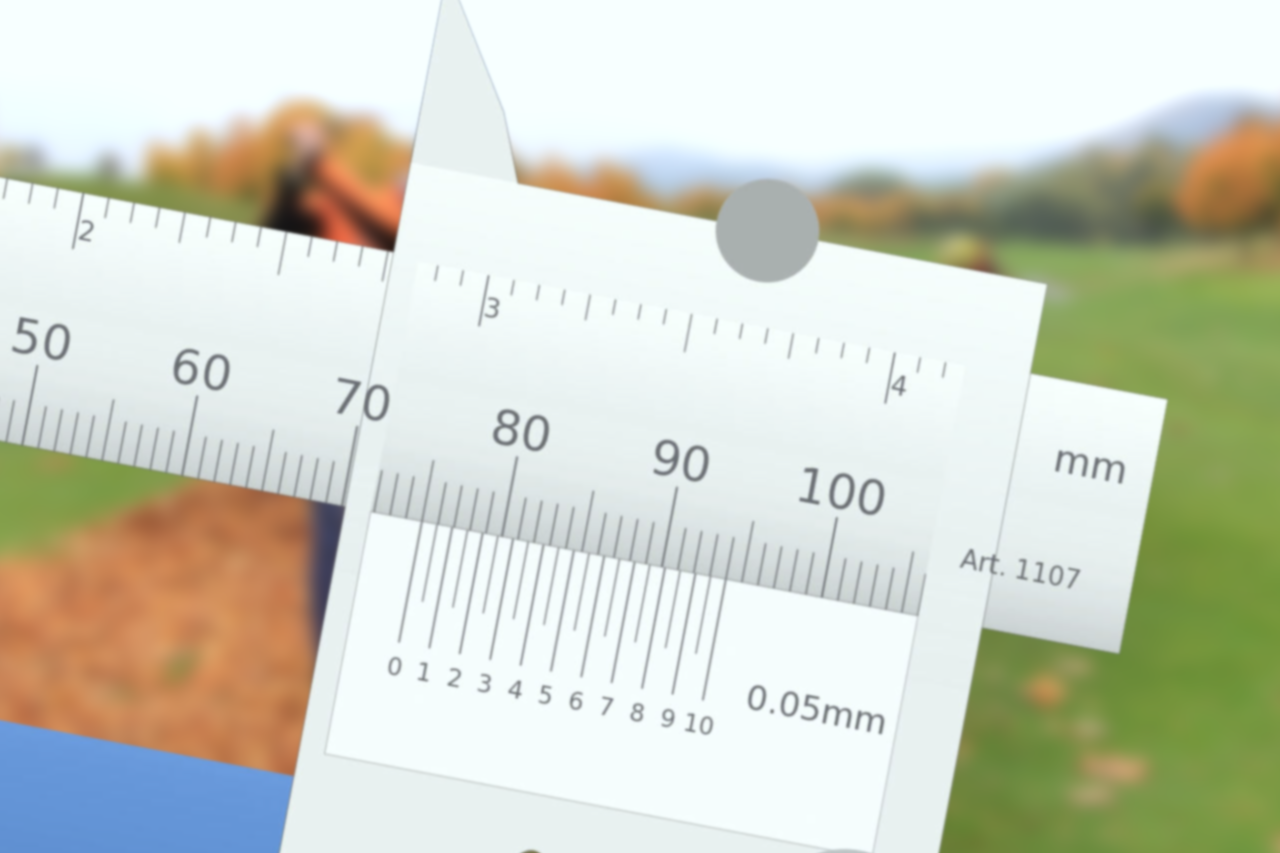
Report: 75.0 mm
